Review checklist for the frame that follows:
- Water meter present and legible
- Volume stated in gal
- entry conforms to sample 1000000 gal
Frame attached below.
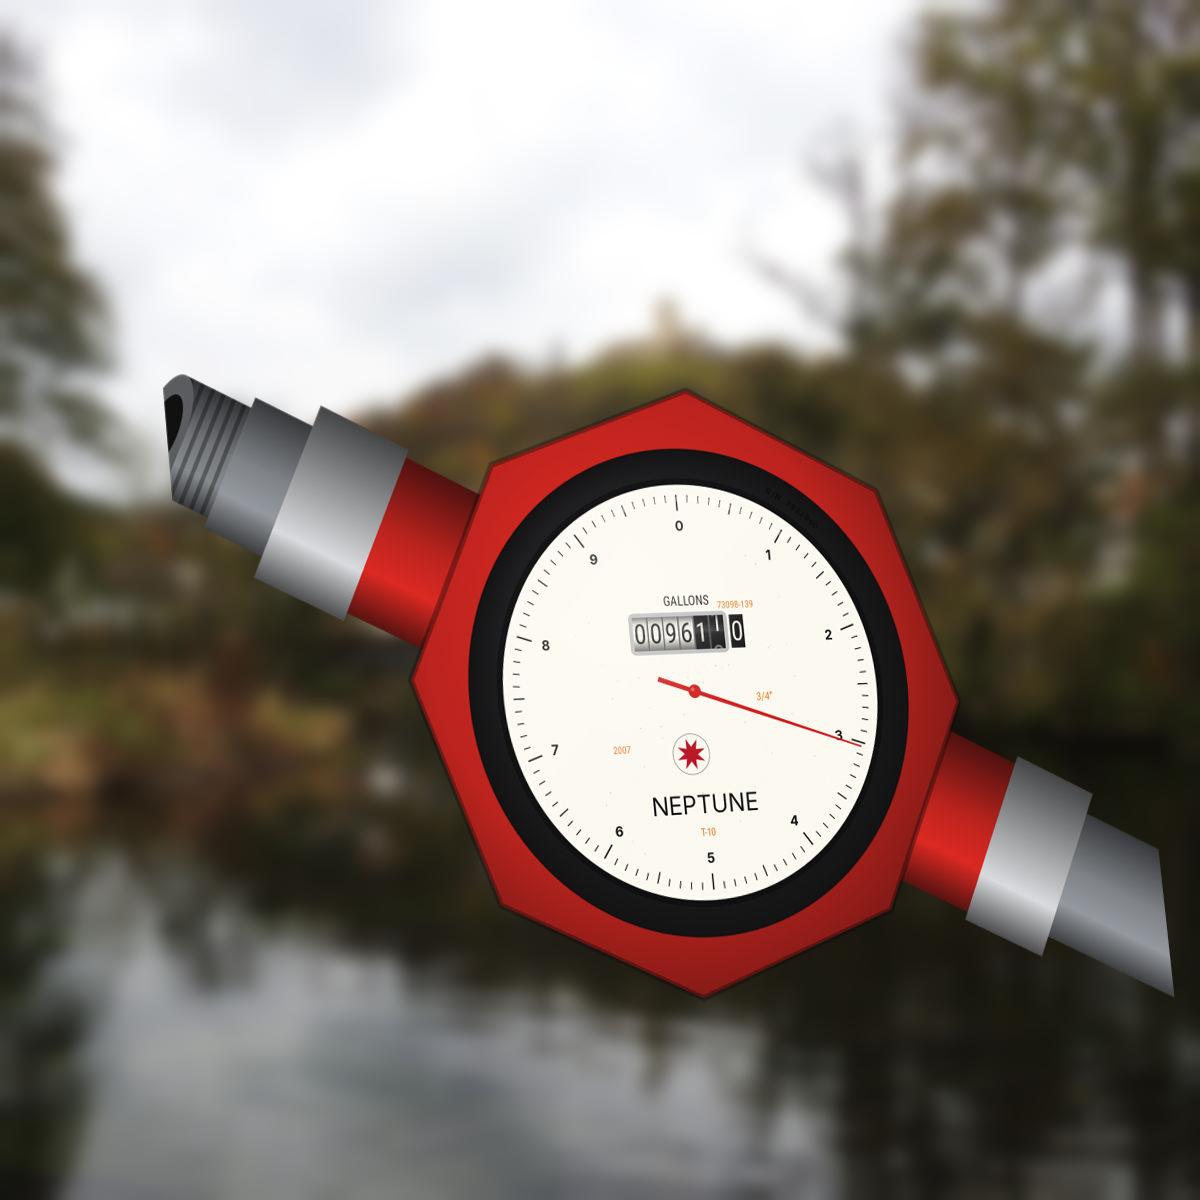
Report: 96113.0 gal
